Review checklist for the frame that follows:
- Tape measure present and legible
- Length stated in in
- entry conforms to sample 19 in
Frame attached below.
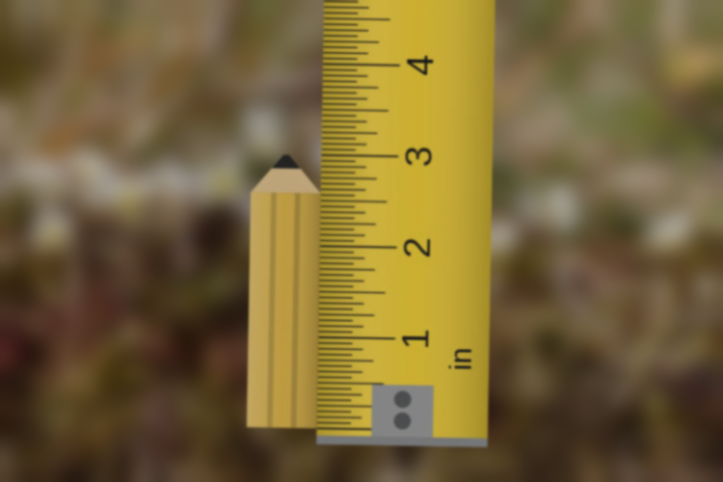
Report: 3 in
